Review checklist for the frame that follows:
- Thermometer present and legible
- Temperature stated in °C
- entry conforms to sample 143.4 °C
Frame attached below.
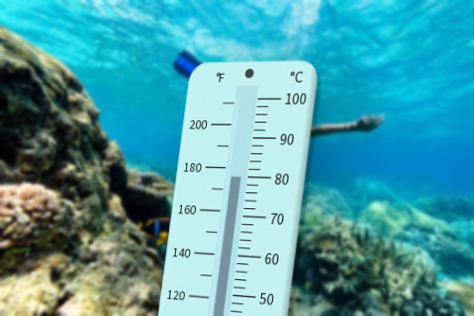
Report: 80 °C
